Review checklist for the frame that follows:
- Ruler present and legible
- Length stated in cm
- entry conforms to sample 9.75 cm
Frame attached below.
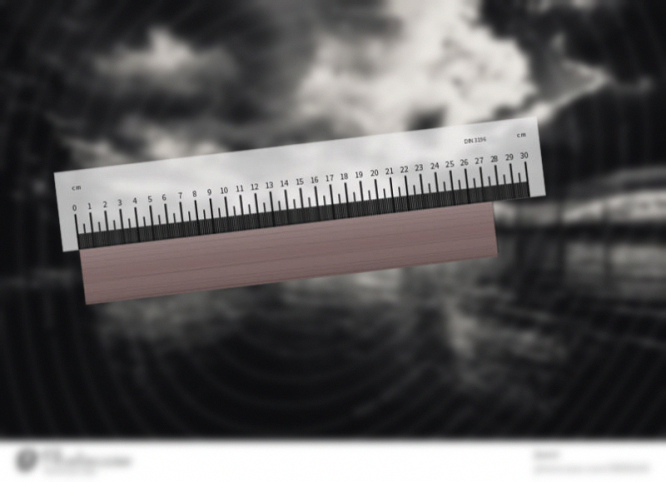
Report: 27.5 cm
